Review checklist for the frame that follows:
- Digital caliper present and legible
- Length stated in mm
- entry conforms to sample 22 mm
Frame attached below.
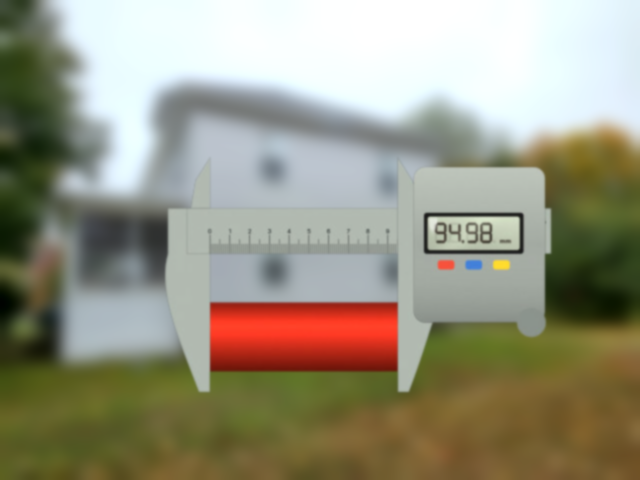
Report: 94.98 mm
